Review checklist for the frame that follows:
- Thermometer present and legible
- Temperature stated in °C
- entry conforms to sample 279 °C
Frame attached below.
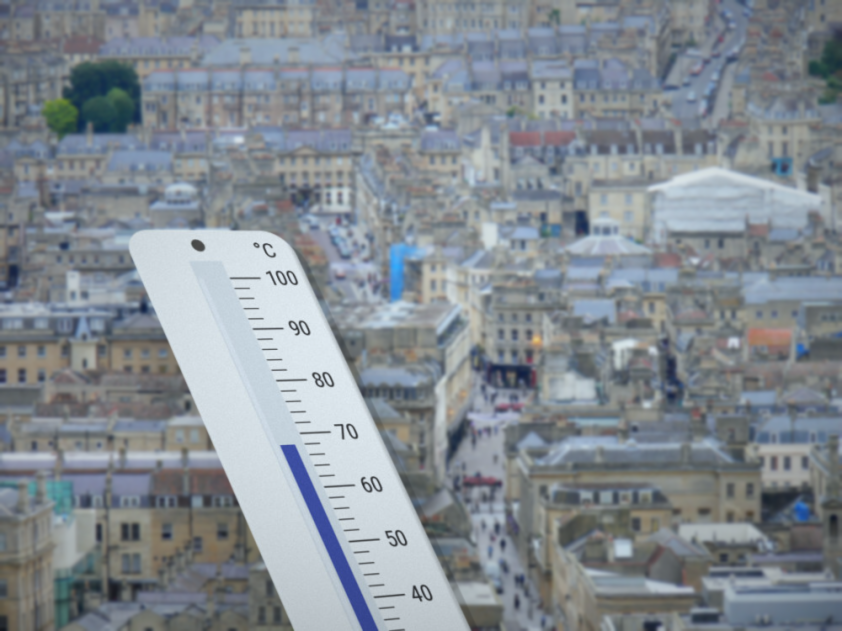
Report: 68 °C
